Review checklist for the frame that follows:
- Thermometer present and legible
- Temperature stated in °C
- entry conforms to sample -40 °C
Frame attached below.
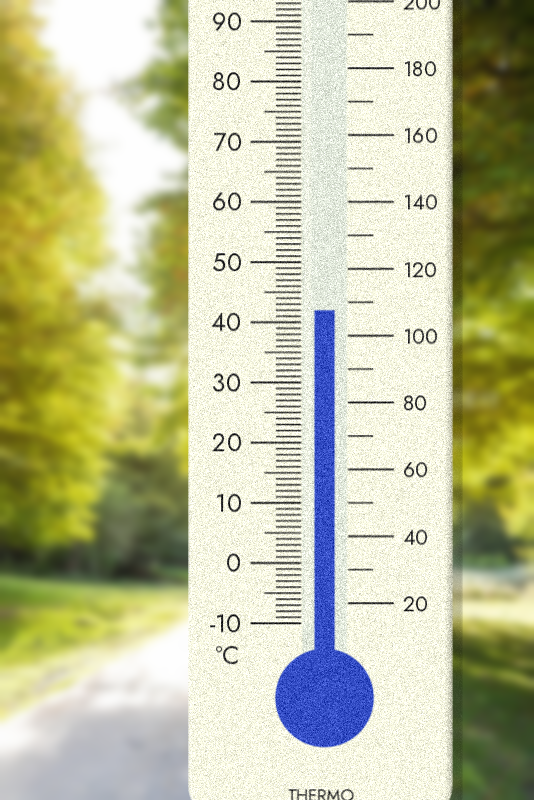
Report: 42 °C
